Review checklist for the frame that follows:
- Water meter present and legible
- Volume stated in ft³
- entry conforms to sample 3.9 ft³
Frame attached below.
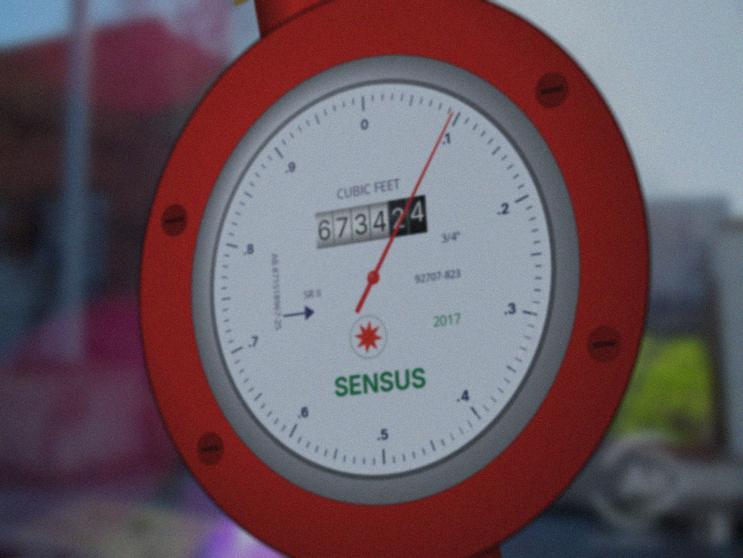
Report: 673424.09 ft³
